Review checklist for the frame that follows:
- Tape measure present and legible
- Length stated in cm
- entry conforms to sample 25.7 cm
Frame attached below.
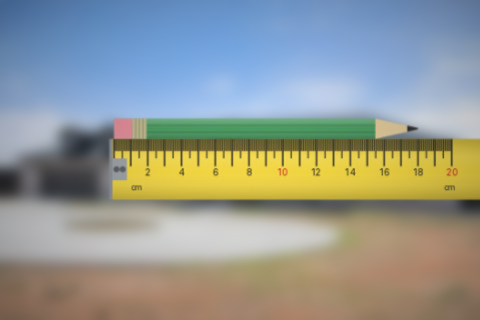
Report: 18 cm
